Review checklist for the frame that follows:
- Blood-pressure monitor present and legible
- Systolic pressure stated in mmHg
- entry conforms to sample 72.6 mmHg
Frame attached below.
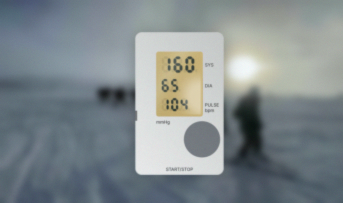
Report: 160 mmHg
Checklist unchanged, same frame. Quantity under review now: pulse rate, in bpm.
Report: 104 bpm
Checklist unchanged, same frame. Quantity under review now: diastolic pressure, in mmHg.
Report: 65 mmHg
